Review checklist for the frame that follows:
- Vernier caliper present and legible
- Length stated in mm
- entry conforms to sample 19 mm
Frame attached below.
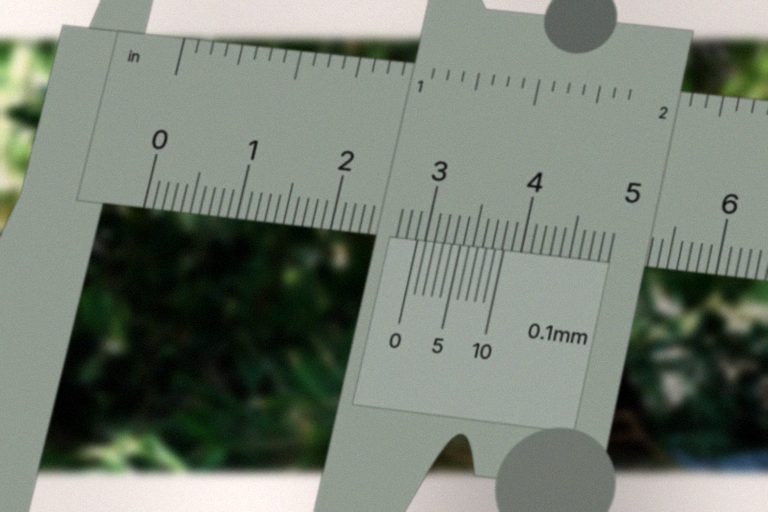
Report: 29.2 mm
